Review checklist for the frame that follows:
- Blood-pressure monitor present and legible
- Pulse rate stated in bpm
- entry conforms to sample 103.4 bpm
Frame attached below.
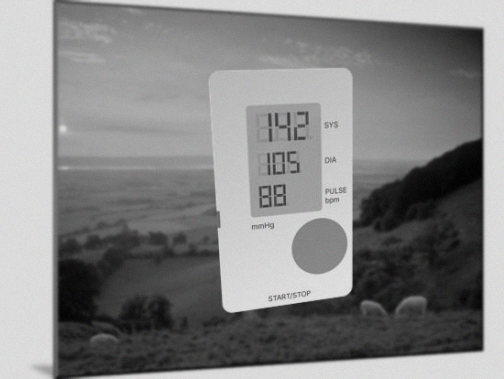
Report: 88 bpm
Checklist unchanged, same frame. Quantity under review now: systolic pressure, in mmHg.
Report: 142 mmHg
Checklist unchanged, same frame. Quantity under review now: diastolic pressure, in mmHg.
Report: 105 mmHg
